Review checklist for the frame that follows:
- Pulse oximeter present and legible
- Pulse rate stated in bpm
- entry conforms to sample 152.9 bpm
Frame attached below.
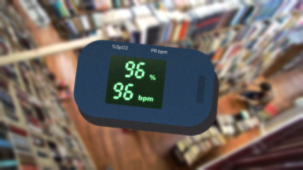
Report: 96 bpm
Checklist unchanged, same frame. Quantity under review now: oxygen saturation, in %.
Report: 96 %
